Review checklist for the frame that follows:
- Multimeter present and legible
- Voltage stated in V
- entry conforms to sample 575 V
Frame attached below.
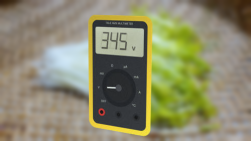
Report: 345 V
